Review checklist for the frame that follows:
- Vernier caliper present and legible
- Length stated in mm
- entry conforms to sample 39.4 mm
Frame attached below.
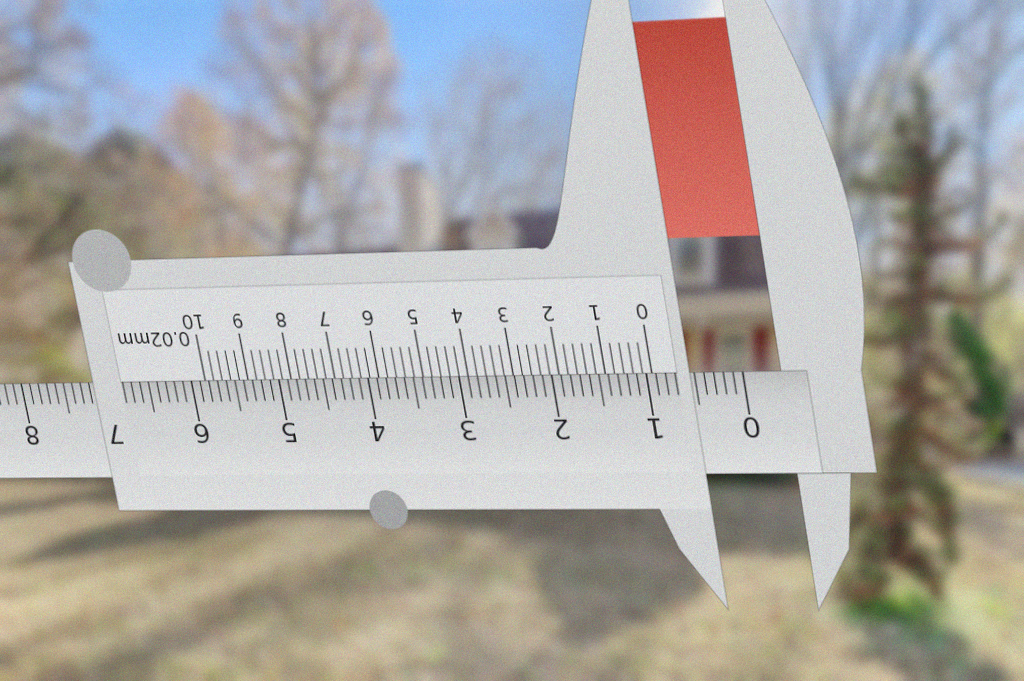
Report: 9.4 mm
